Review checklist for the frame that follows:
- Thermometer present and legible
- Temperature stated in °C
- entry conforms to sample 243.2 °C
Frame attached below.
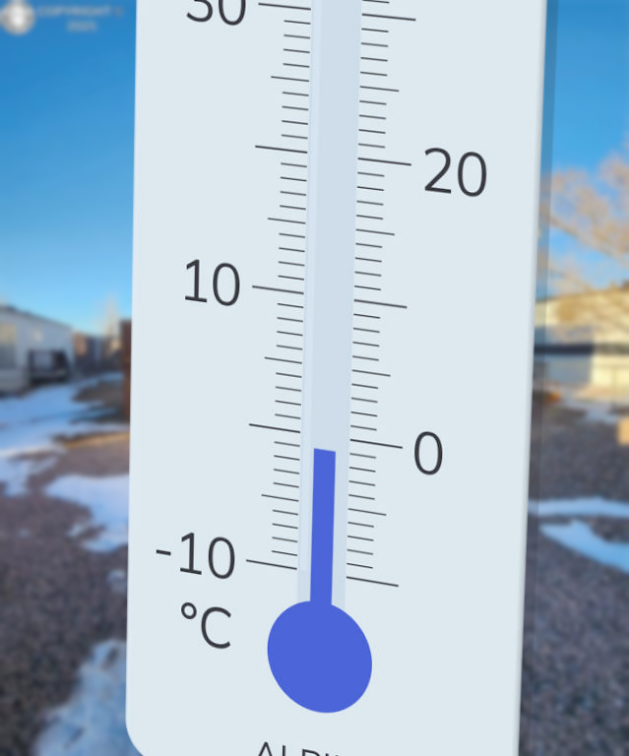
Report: -1 °C
